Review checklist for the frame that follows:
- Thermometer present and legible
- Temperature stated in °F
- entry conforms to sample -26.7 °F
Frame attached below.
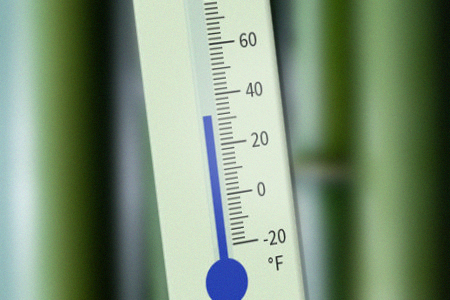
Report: 32 °F
